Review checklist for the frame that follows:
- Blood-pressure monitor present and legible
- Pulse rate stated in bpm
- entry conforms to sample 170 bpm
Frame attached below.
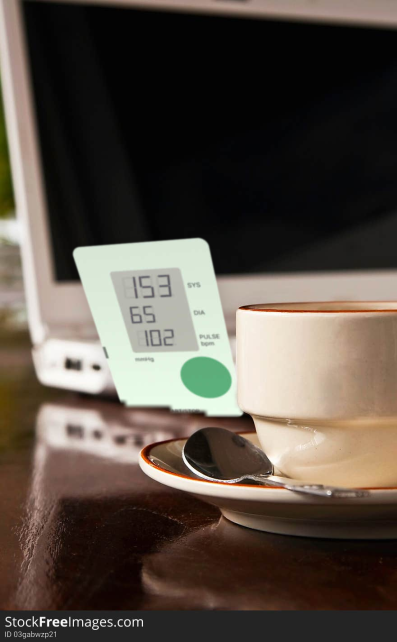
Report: 102 bpm
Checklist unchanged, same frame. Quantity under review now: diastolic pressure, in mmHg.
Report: 65 mmHg
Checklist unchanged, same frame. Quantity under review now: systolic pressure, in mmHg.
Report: 153 mmHg
